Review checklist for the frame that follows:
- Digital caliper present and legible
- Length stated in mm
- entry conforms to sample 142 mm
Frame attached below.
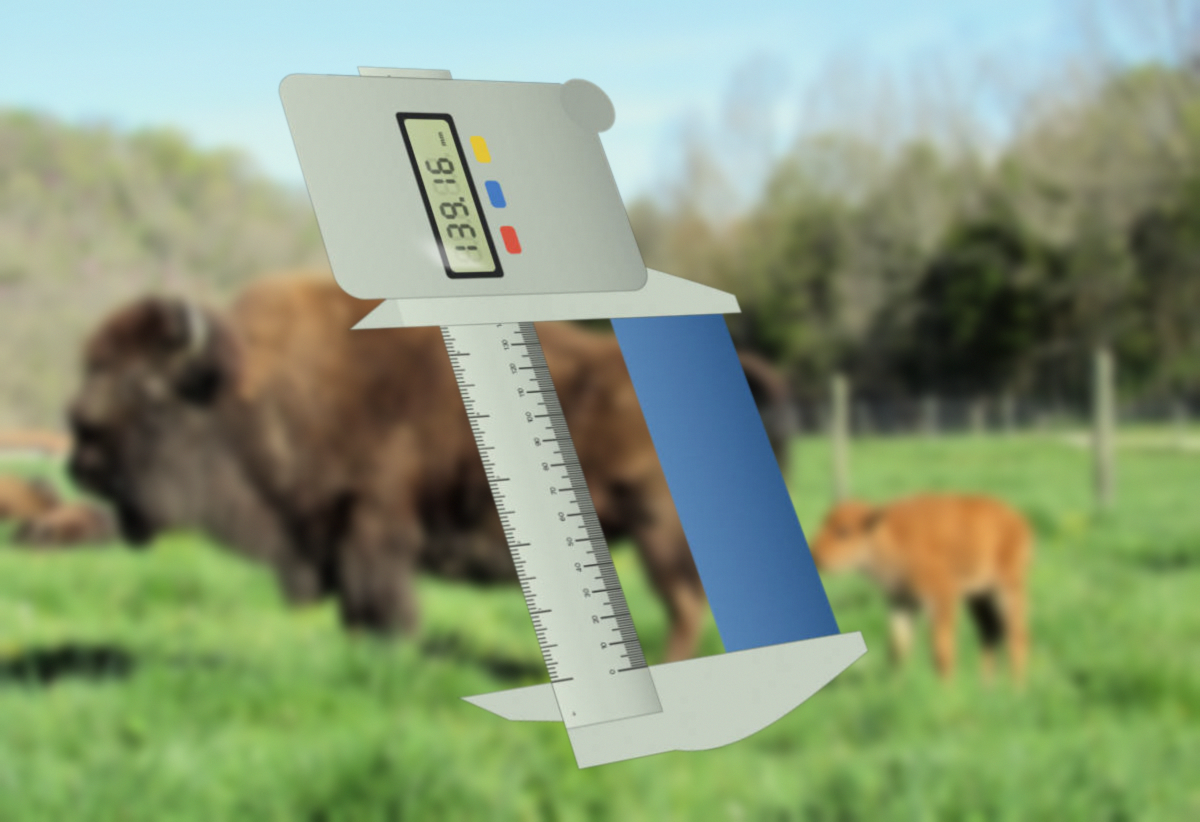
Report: 139.16 mm
